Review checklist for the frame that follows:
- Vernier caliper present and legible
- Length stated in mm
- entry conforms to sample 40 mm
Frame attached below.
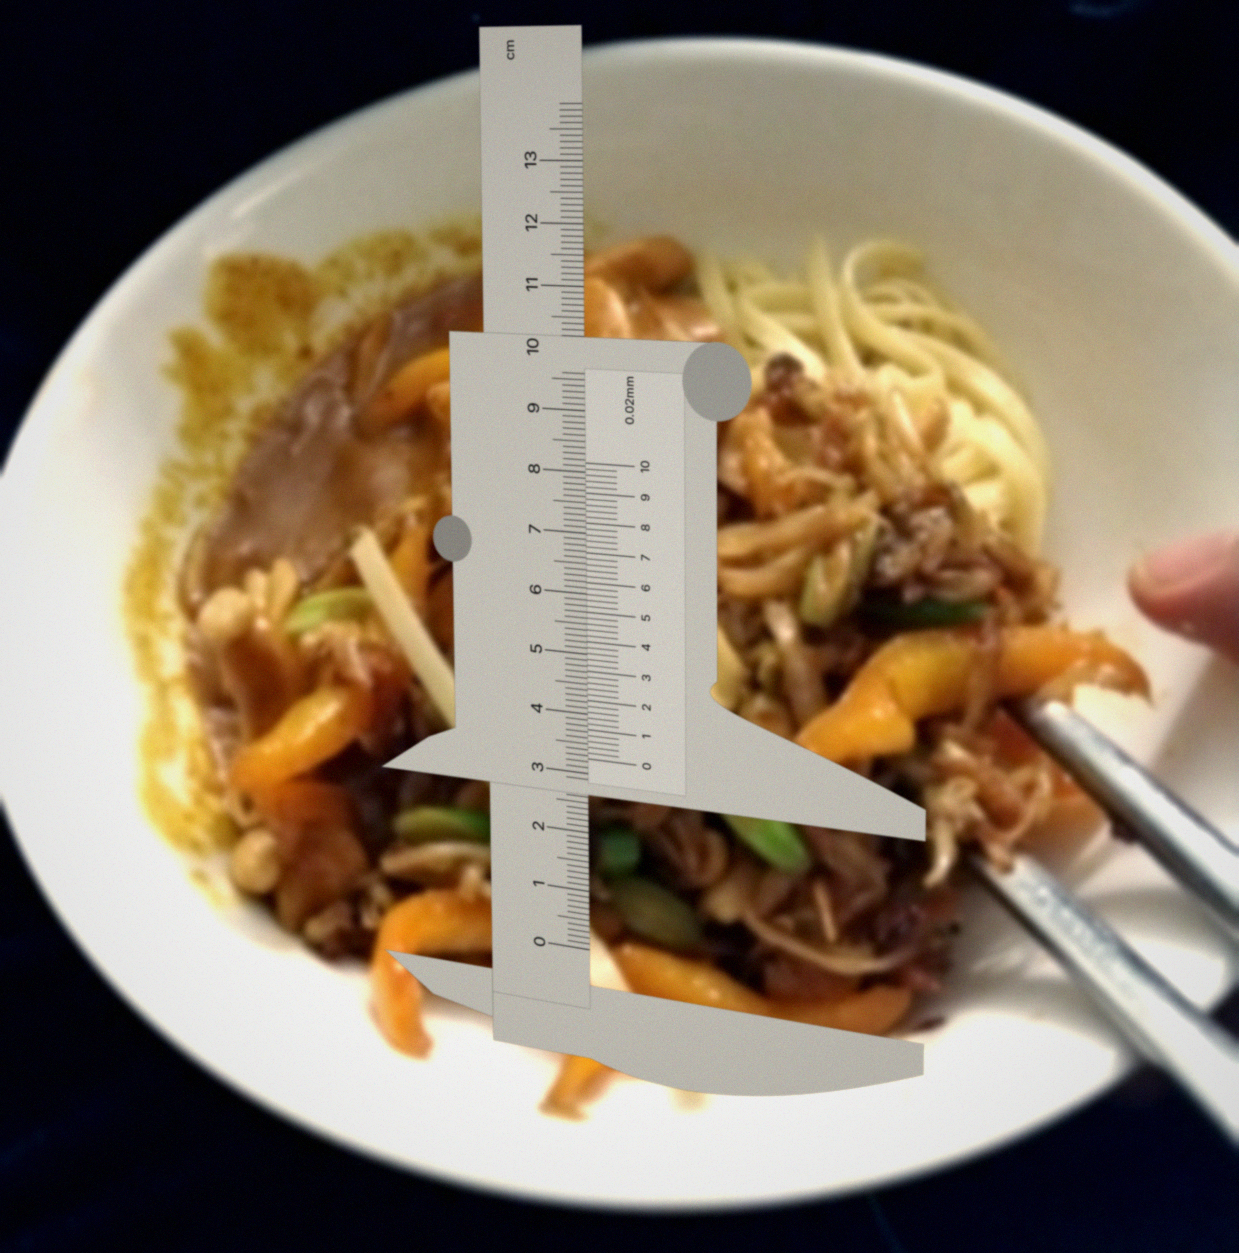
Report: 32.5 mm
